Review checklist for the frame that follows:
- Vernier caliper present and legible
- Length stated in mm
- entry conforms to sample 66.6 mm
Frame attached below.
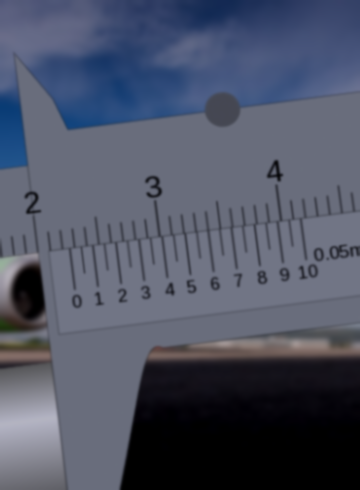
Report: 22.6 mm
